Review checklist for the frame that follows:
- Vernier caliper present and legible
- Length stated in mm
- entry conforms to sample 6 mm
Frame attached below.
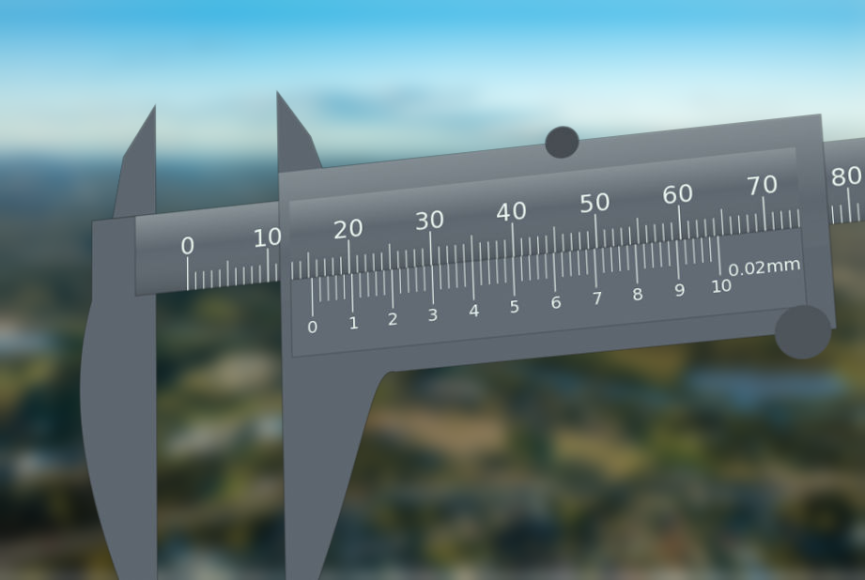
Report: 15.4 mm
